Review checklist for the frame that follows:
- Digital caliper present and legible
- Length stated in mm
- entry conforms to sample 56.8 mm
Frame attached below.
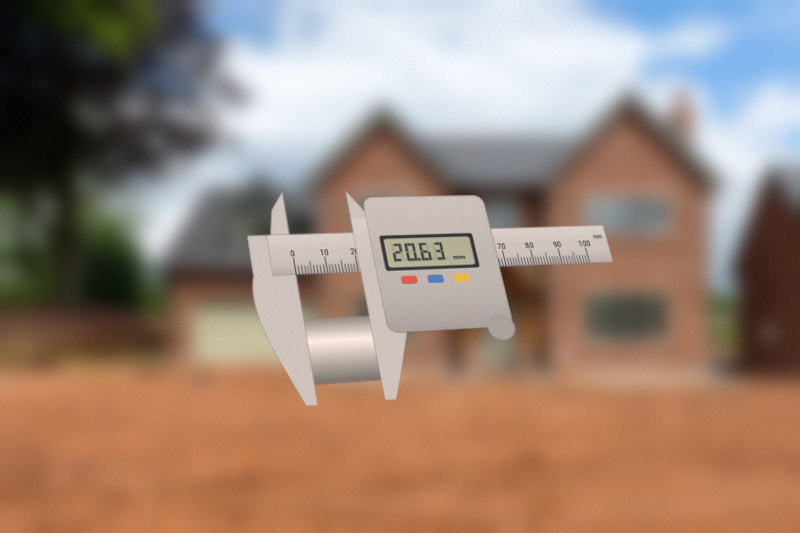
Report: 20.63 mm
